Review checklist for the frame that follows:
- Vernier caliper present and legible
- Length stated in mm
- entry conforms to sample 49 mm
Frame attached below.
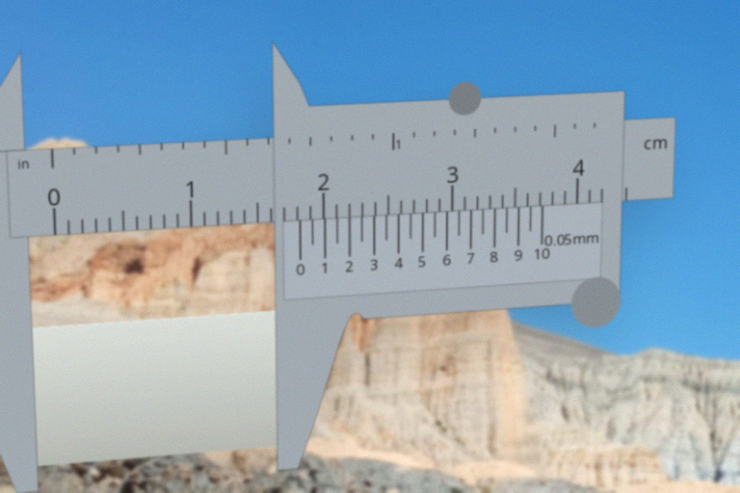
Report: 18.2 mm
